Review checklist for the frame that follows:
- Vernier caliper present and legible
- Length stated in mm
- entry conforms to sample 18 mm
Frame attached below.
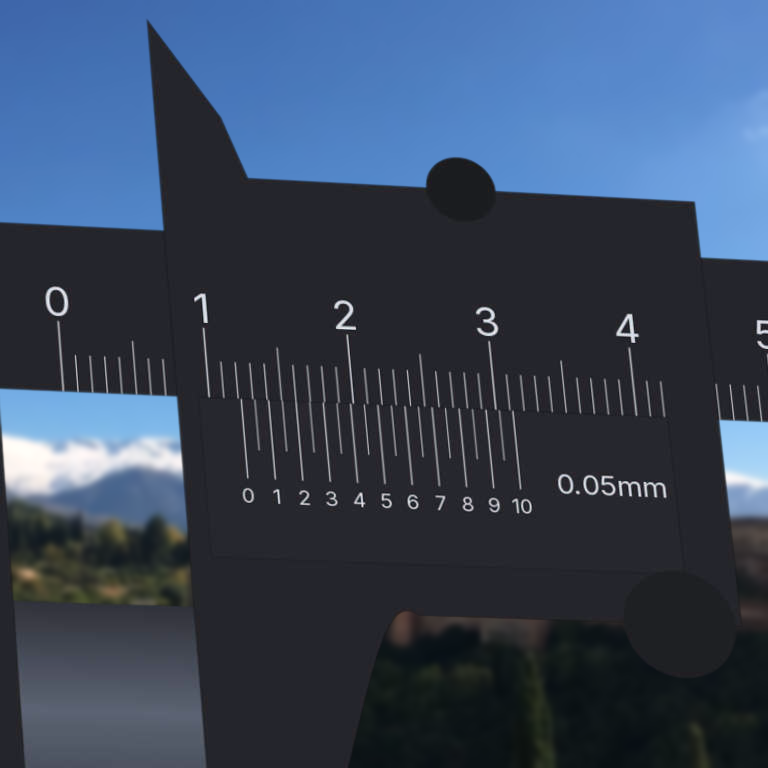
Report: 12.2 mm
